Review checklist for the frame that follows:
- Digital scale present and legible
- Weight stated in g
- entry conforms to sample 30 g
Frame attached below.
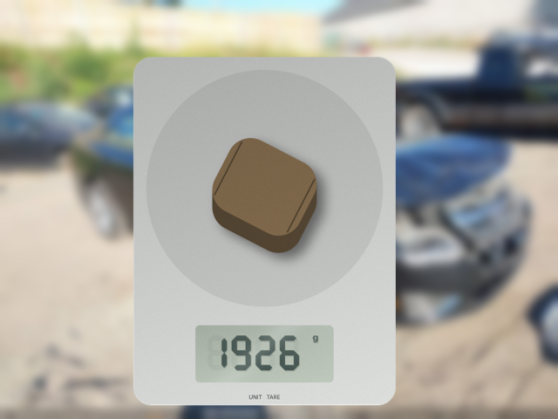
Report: 1926 g
